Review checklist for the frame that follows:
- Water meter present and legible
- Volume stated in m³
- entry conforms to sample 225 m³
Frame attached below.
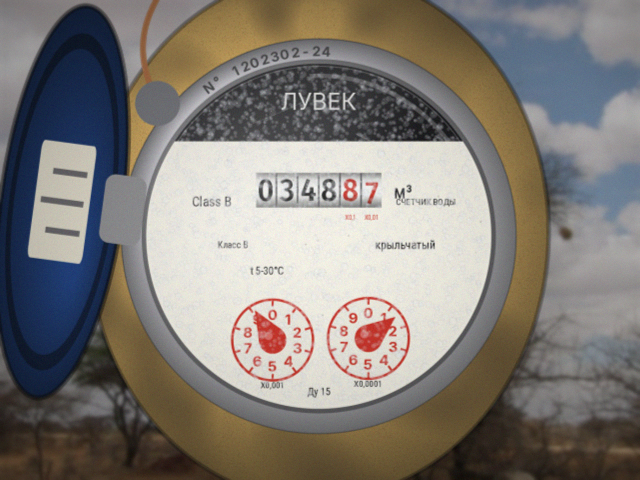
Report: 348.8691 m³
